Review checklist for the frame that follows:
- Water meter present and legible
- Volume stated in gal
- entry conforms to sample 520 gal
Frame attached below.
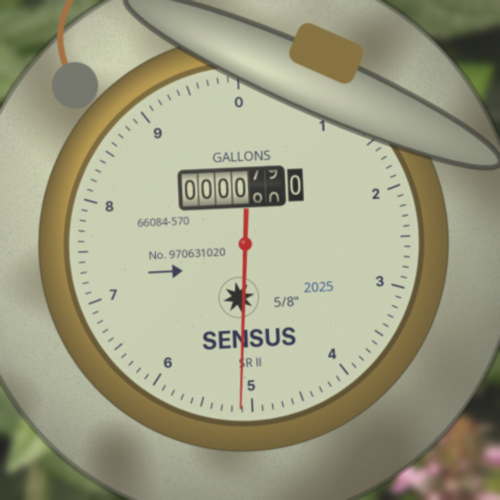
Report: 795.1 gal
